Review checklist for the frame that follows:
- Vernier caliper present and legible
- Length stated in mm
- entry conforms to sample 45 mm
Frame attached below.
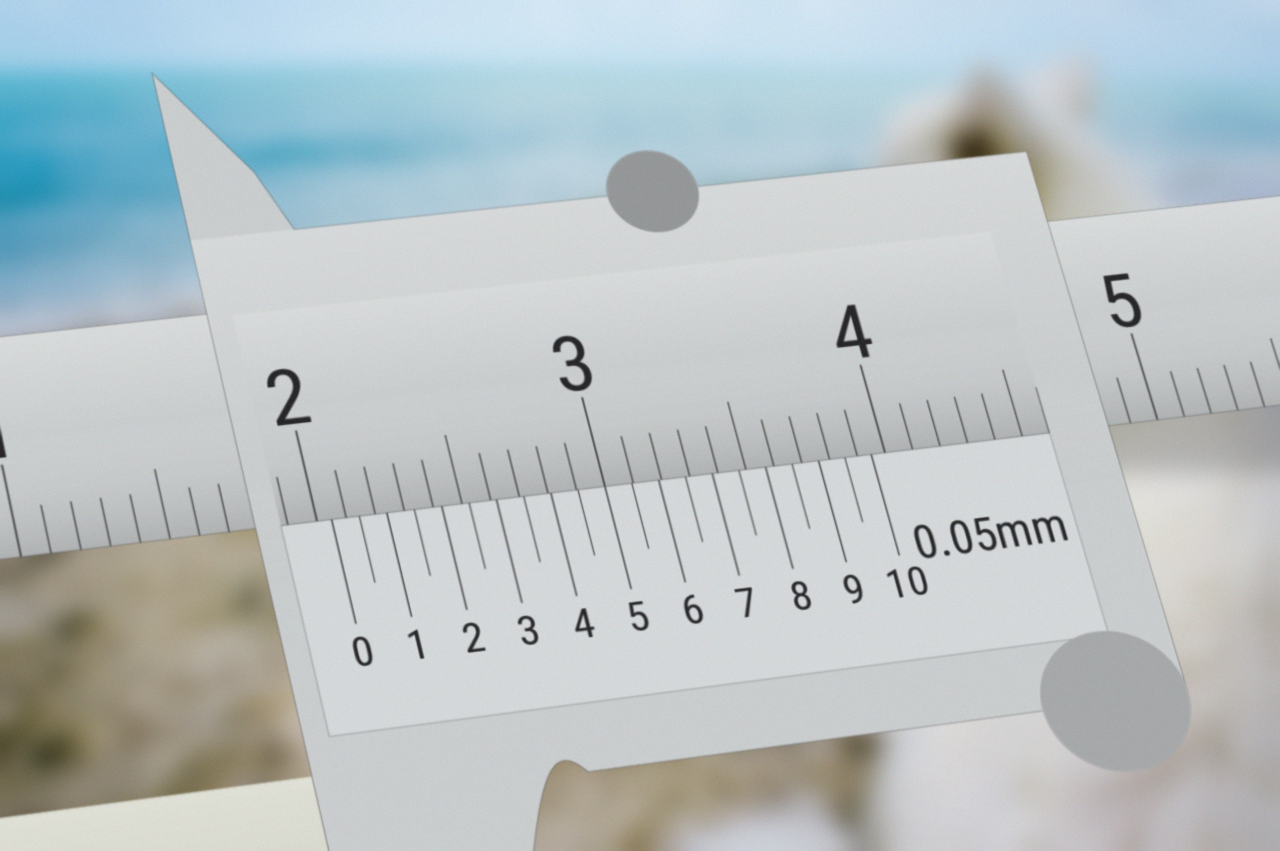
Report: 20.50 mm
